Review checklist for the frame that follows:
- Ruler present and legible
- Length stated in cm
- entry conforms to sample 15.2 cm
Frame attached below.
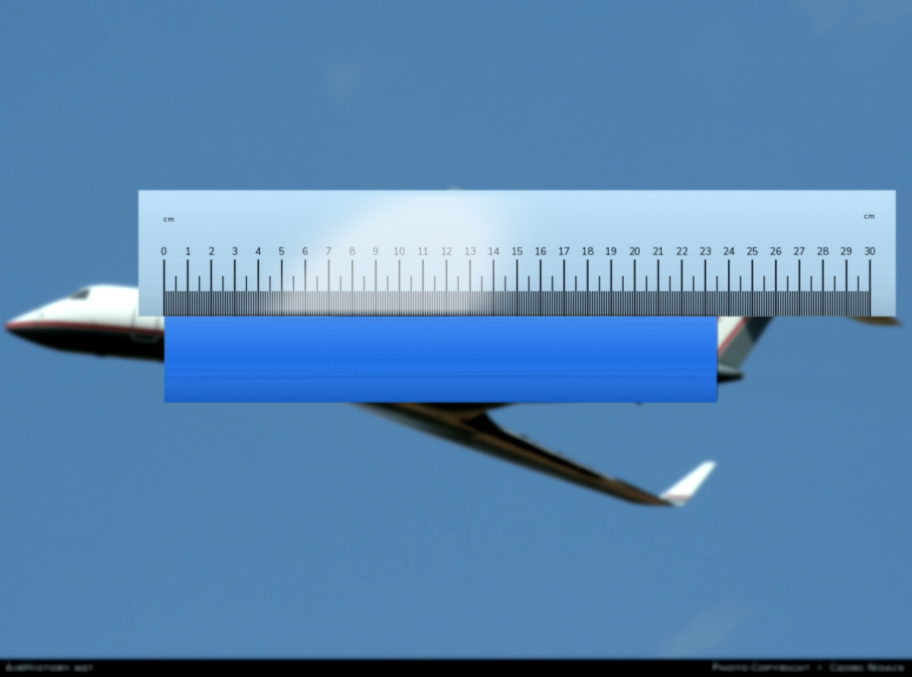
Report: 23.5 cm
